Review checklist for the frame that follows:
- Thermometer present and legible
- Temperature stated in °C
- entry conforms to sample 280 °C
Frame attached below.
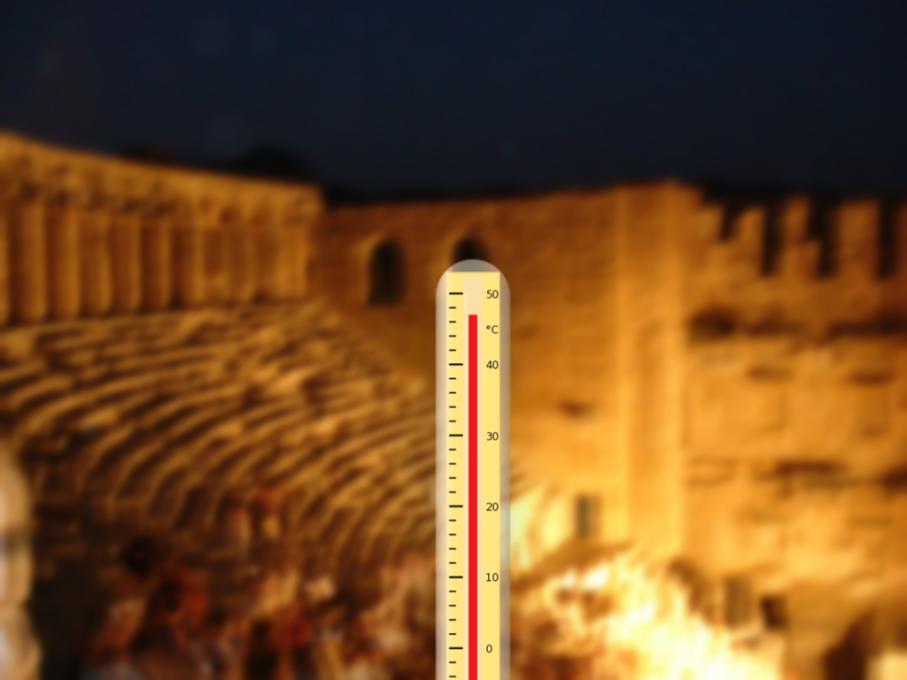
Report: 47 °C
